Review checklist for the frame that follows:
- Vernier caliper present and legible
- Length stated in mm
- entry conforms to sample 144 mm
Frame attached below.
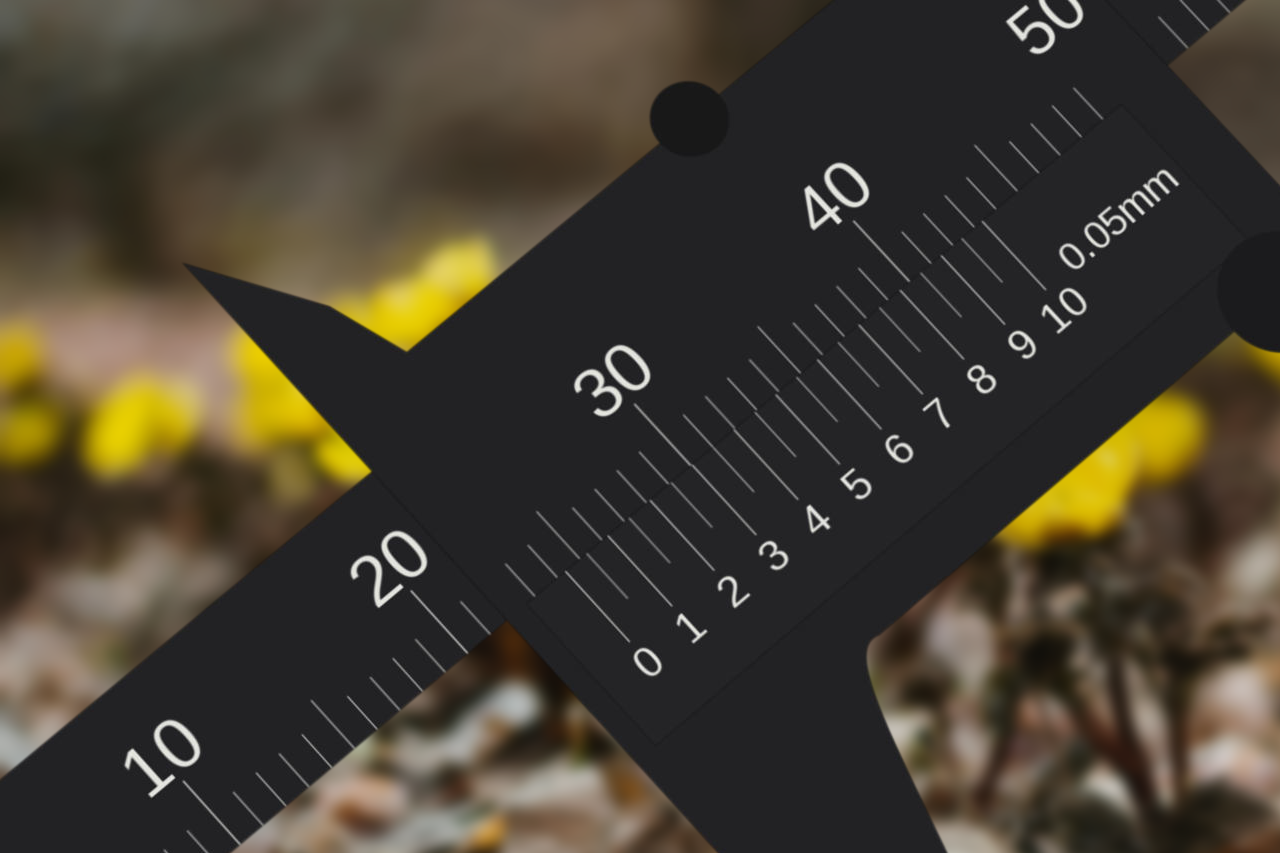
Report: 24.35 mm
